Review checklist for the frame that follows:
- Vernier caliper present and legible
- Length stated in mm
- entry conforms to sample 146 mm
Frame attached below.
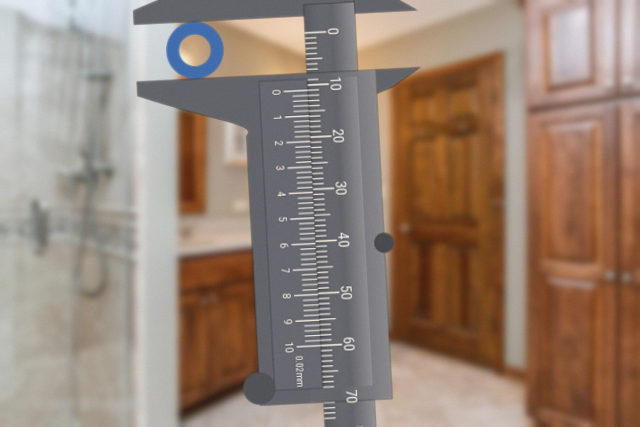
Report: 11.0 mm
